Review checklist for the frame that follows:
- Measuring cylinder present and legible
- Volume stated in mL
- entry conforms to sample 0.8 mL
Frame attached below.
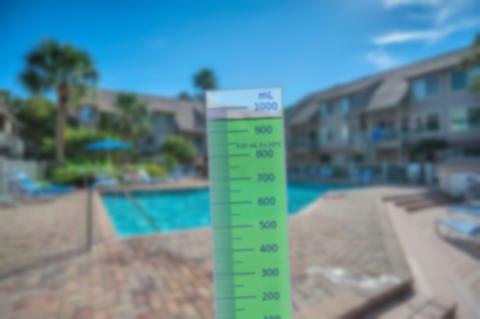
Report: 950 mL
